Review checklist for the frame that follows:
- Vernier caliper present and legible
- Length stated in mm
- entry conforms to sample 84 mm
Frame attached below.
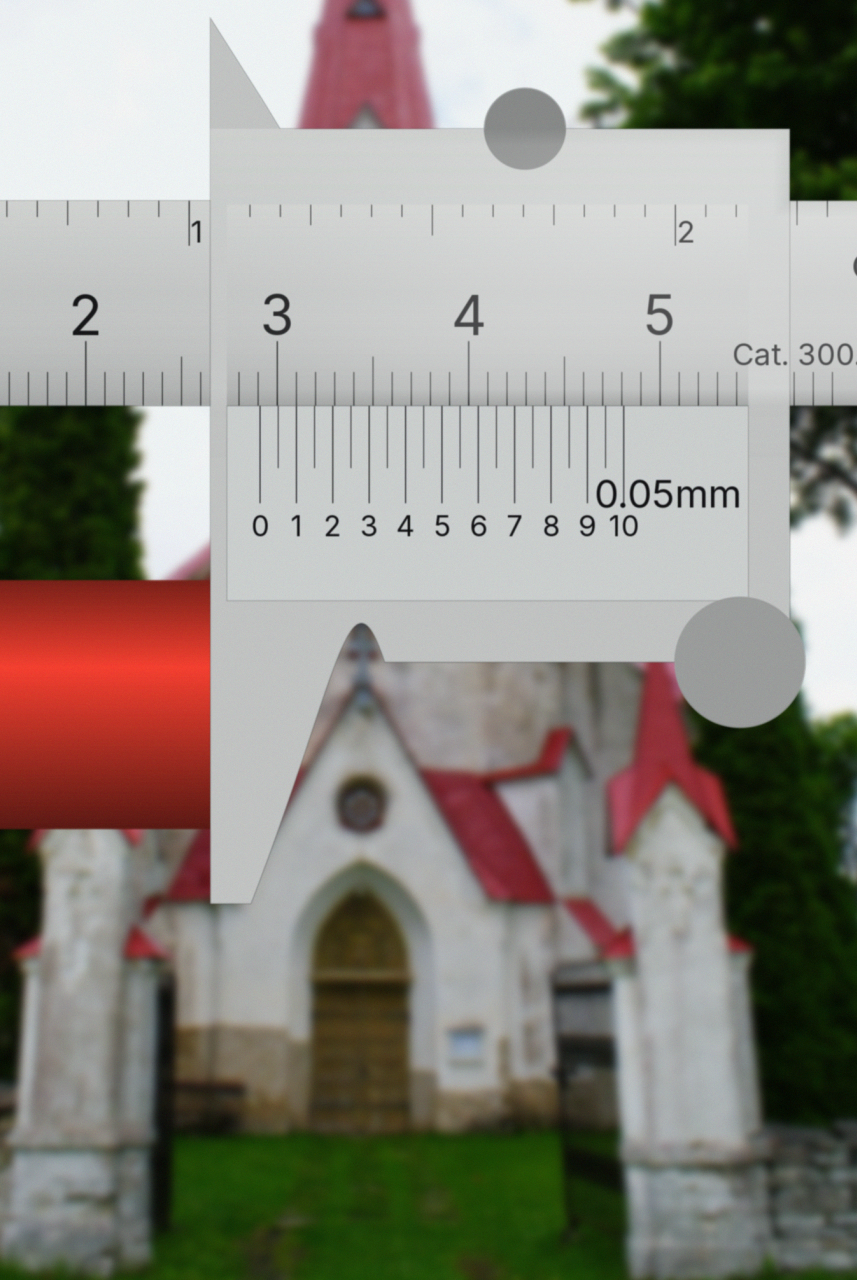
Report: 29.1 mm
